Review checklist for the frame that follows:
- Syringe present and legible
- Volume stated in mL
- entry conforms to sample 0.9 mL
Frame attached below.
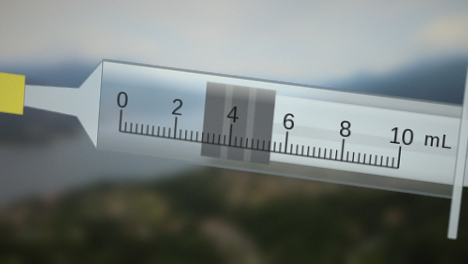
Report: 3 mL
